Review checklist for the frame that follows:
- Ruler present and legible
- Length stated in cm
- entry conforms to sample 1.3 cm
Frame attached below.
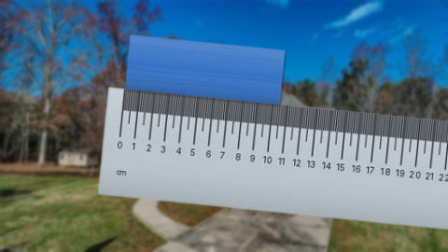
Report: 10.5 cm
